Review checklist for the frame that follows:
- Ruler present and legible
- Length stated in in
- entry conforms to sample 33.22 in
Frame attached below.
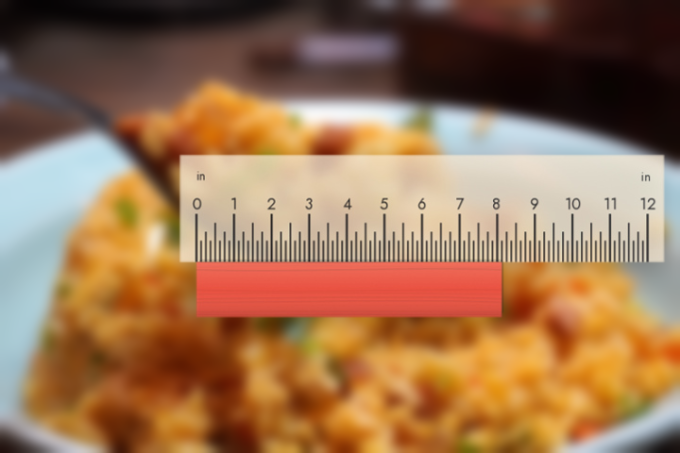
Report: 8.125 in
